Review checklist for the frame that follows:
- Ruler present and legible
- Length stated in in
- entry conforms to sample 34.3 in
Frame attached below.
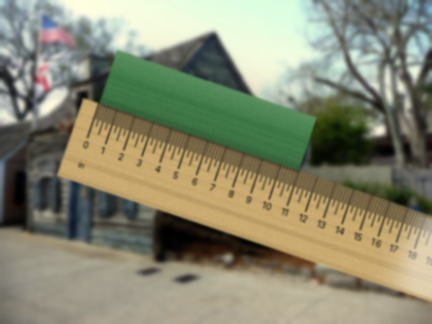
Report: 11 in
